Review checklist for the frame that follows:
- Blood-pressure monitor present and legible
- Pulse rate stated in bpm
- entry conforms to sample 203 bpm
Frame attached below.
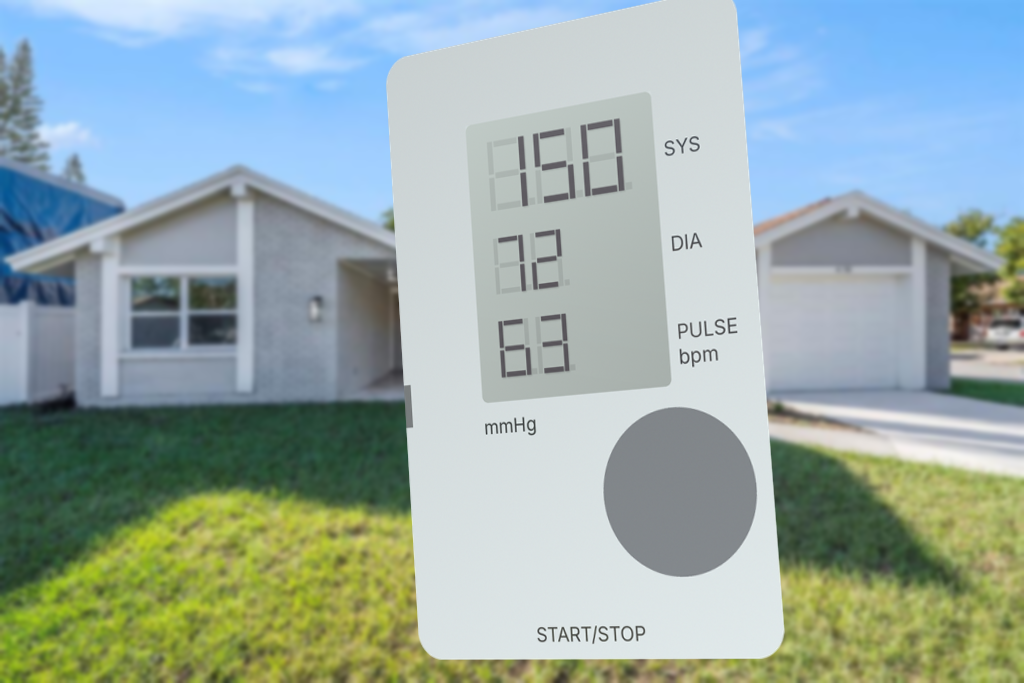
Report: 63 bpm
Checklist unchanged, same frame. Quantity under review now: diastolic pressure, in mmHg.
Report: 72 mmHg
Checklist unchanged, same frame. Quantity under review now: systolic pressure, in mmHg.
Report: 150 mmHg
